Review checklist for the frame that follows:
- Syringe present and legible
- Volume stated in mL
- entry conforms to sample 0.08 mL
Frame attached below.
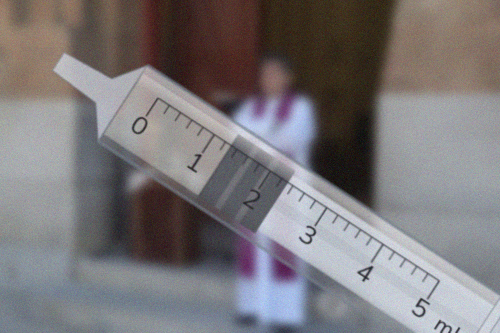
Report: 1.3 mL
